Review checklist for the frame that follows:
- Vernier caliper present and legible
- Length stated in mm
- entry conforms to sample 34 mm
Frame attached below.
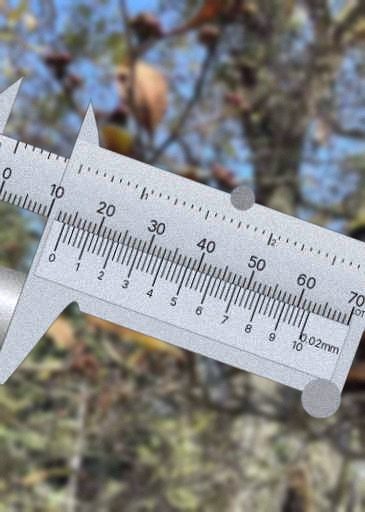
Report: 13.4 mm
